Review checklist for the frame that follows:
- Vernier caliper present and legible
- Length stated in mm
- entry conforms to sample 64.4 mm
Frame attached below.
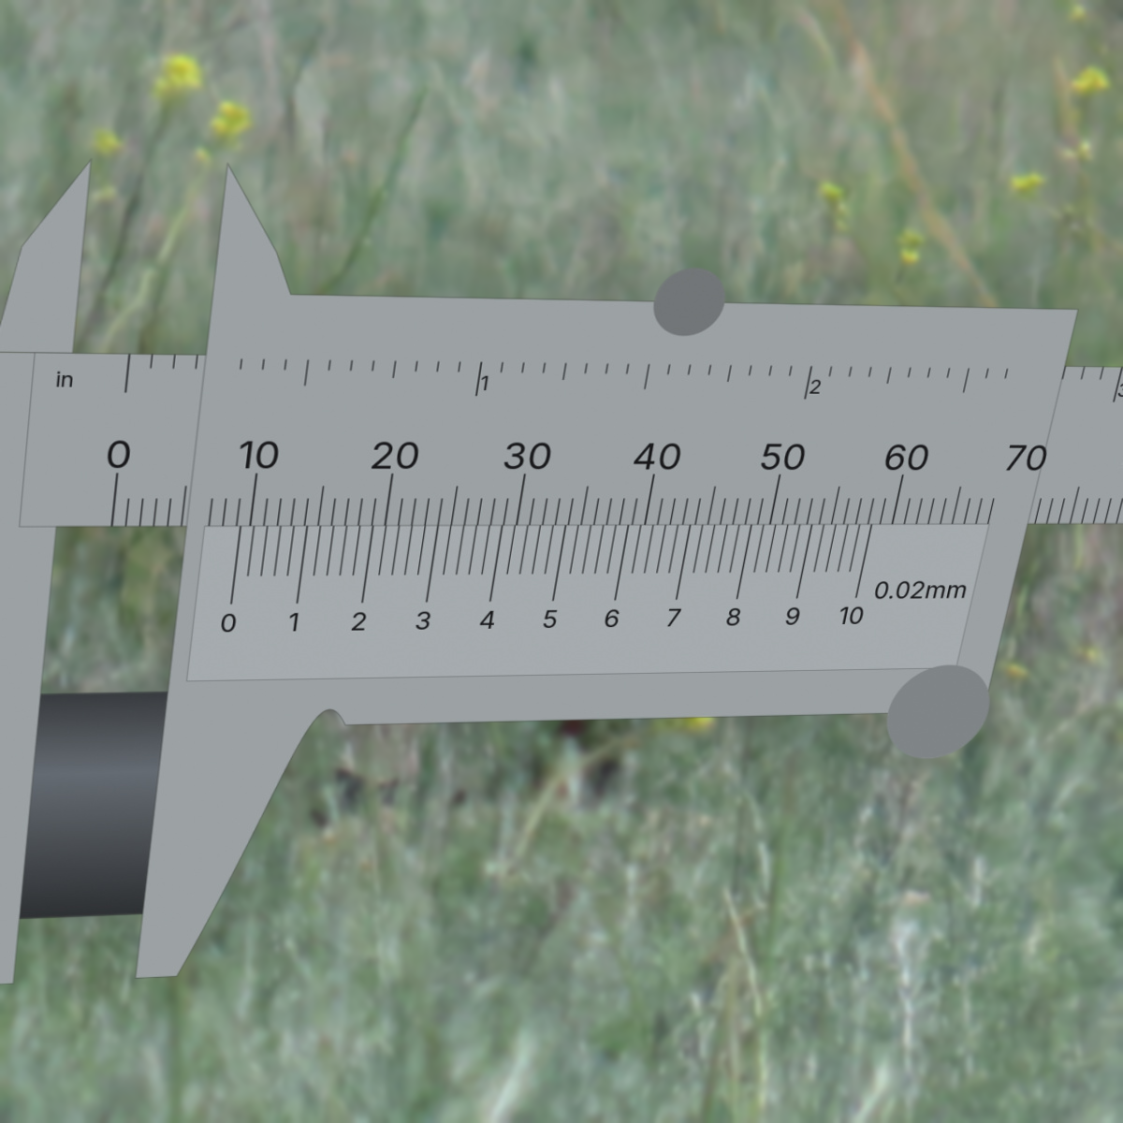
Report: 9.3 mm
